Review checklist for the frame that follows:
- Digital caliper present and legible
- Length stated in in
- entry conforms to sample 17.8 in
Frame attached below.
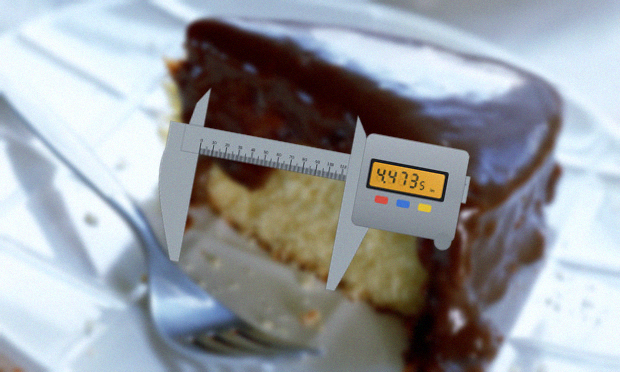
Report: 4.4735 in
